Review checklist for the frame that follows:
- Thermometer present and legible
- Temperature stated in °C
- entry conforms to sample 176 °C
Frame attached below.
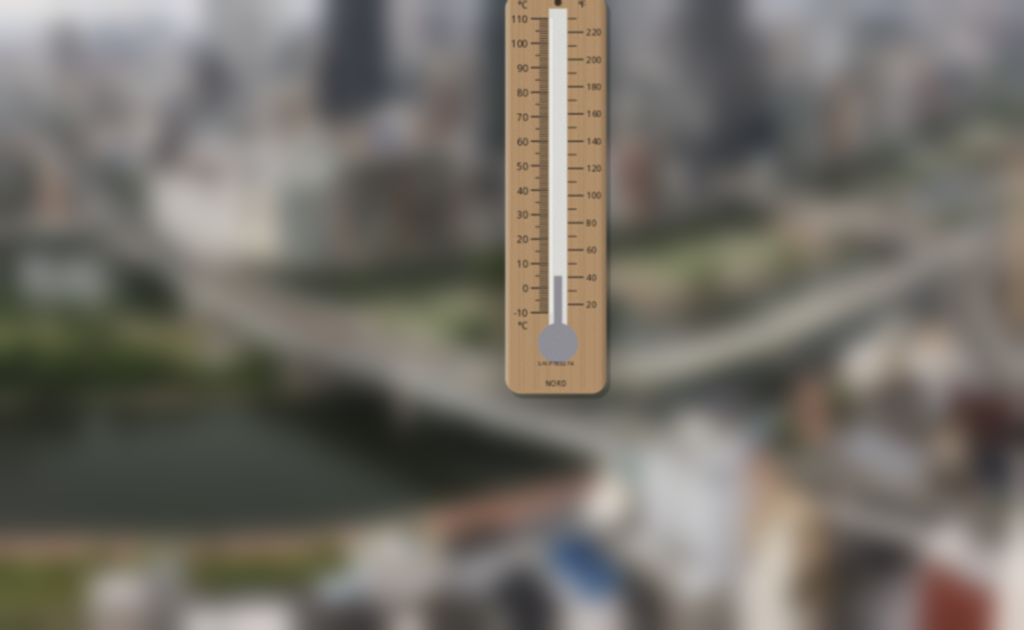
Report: 5 °C
